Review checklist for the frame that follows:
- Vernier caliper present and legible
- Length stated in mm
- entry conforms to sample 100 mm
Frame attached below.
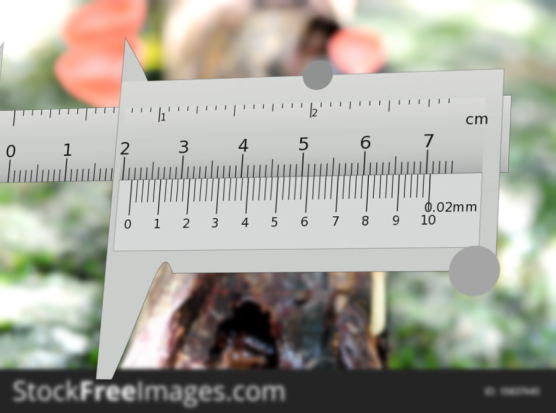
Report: 21.6 mm
